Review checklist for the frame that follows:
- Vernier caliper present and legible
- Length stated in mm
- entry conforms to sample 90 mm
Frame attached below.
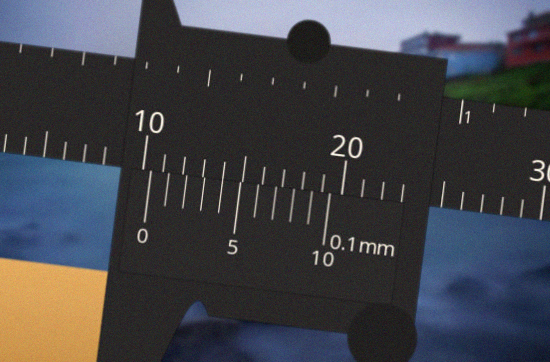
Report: 10.4 mm
